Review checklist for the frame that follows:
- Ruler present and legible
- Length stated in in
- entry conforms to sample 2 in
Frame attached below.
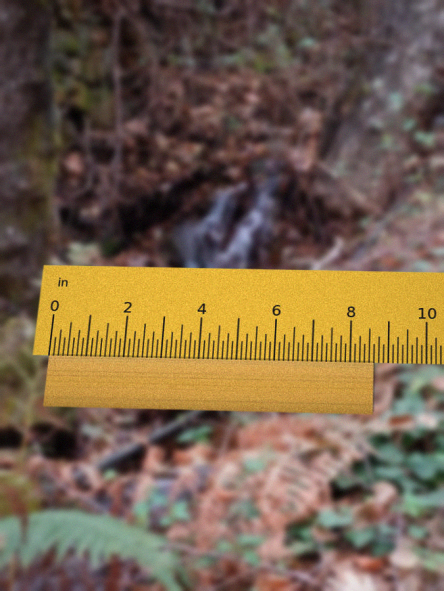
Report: 8.625 in
